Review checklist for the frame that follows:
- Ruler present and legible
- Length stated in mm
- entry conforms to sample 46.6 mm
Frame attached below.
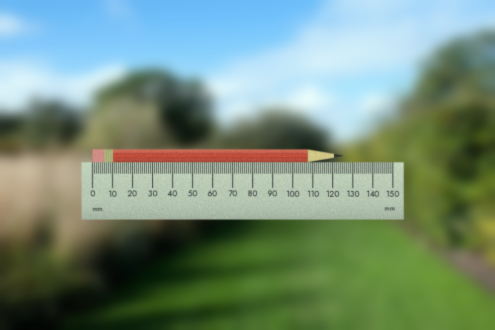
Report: 125 mm
